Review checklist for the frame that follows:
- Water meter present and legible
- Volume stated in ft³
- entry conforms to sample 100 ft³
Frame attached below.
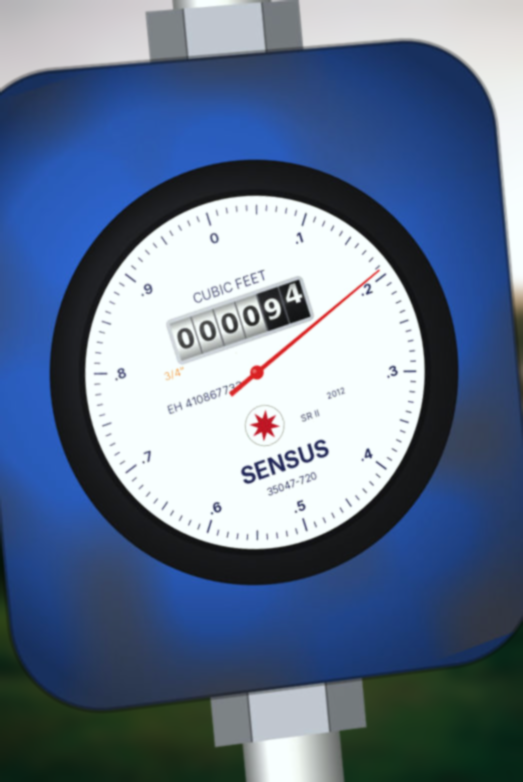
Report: 94.19 ft³
